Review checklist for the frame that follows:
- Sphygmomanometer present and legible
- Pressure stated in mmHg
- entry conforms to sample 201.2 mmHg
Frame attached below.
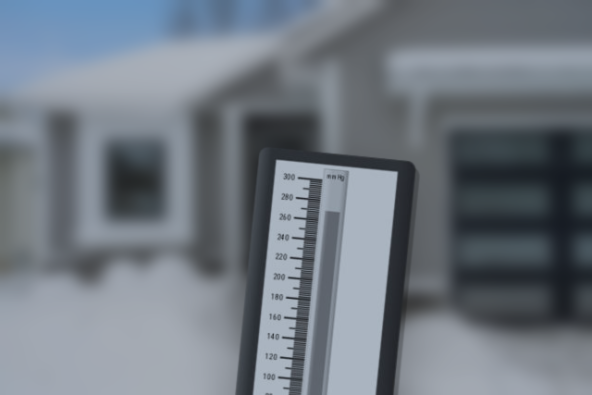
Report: 270 mmHg
